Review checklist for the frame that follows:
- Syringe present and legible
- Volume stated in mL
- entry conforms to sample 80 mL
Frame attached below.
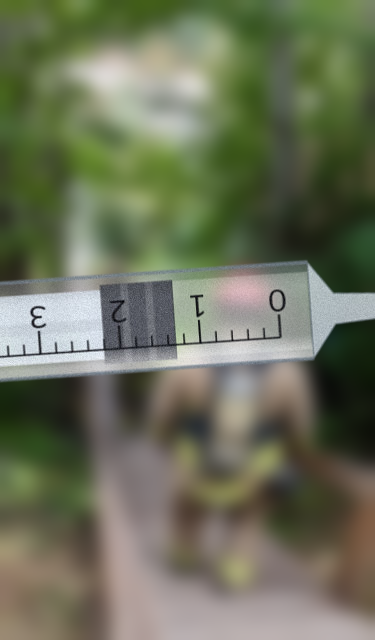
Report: 1.3 mL
